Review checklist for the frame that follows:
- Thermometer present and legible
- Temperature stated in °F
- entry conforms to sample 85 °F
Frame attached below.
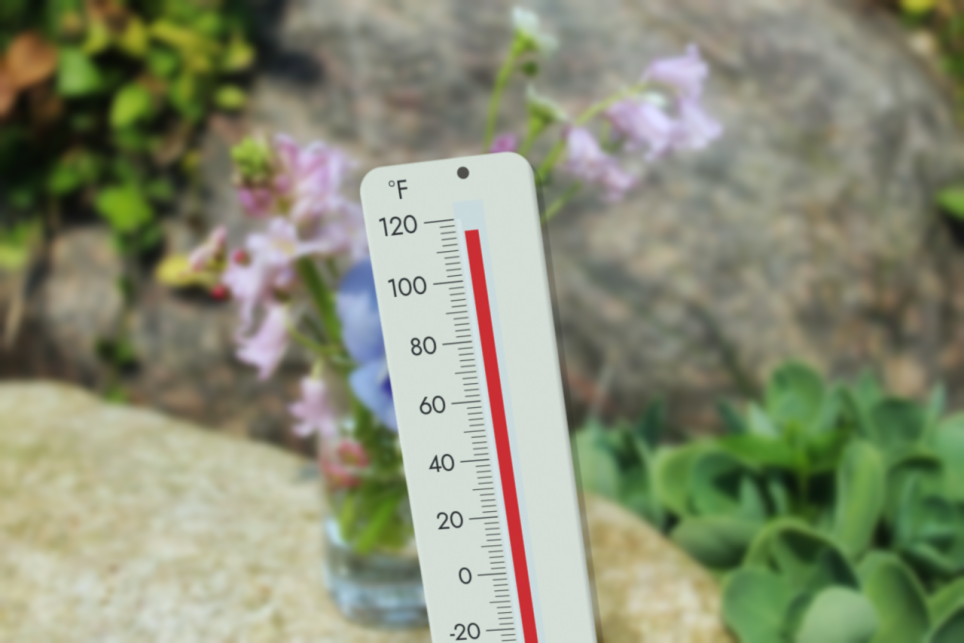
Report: 116 °F
